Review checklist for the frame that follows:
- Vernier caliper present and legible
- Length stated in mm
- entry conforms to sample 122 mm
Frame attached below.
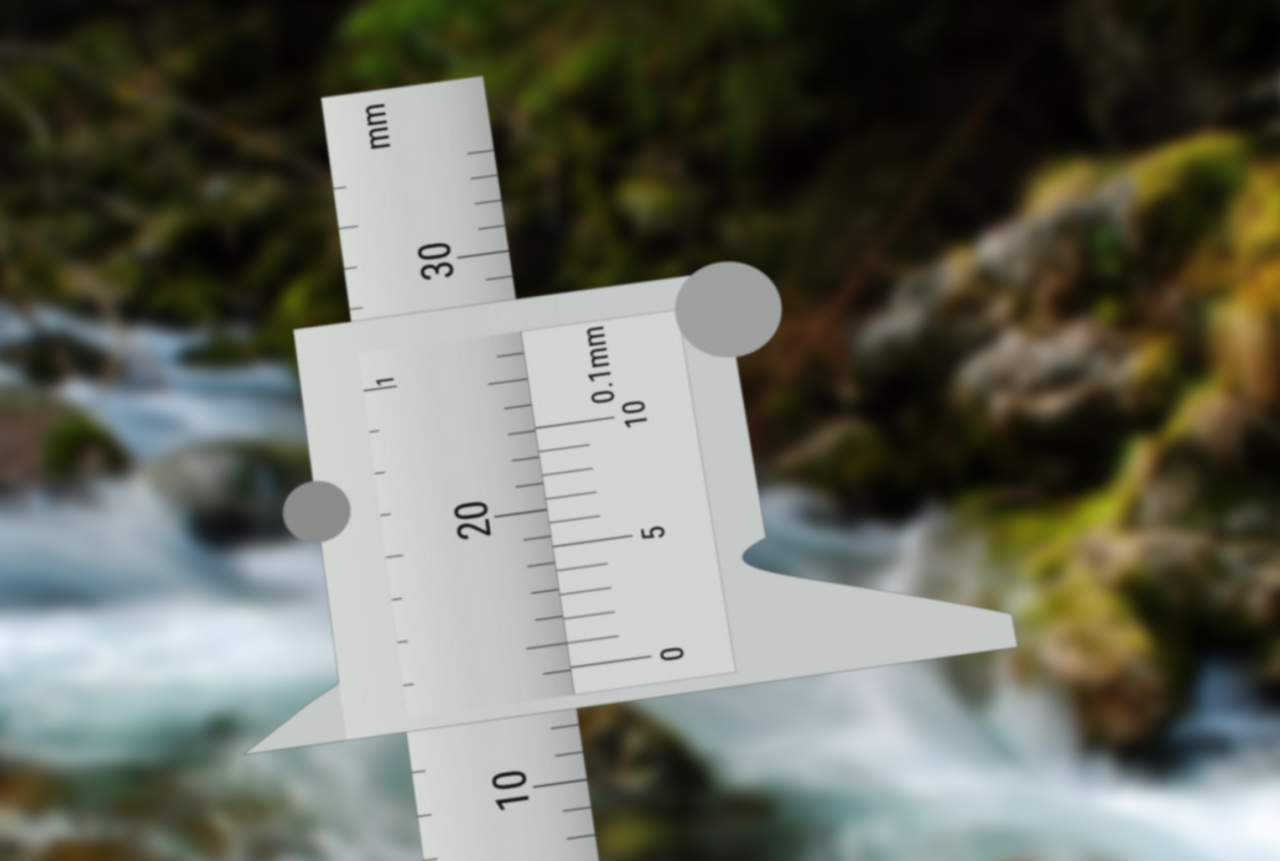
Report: 14.1 mm
